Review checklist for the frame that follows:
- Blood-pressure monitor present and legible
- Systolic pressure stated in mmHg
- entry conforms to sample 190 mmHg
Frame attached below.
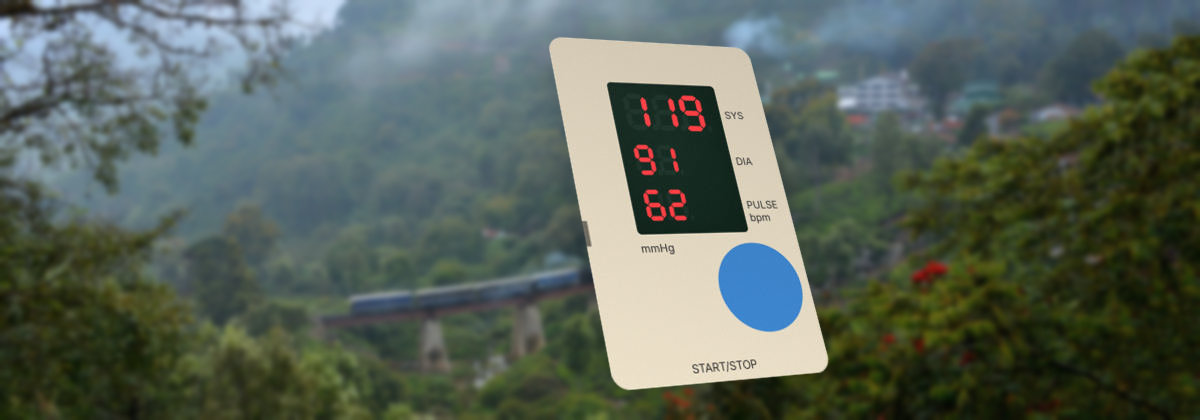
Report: 119 mmHg
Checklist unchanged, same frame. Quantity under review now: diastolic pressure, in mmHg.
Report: 91 mmHg
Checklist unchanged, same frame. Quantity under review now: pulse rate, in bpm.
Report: 62 bpm
